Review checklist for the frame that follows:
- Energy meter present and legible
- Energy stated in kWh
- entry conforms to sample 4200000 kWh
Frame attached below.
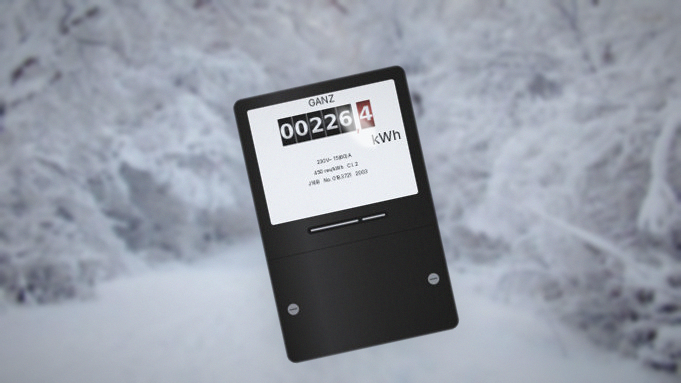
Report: 226.4 kWh
